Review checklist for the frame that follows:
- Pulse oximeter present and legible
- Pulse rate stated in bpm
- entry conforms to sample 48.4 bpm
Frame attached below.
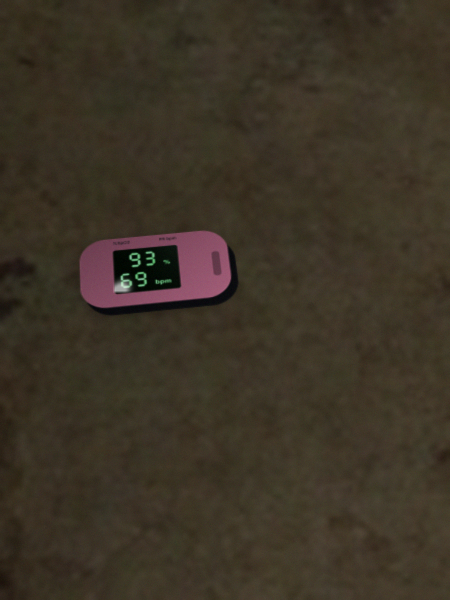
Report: 69 bpm
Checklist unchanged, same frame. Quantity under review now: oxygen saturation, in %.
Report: 93 %
